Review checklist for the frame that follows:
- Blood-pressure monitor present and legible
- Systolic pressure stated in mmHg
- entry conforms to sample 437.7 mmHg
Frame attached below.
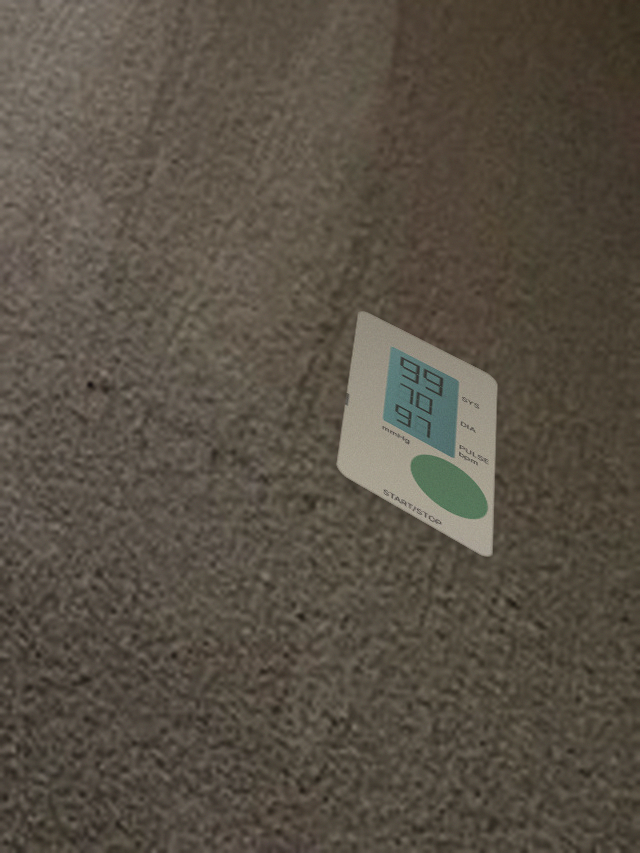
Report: 99 mmHg
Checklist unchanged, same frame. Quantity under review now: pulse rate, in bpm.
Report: 97 bpm
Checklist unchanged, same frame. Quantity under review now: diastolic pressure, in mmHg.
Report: 70 mmHg
